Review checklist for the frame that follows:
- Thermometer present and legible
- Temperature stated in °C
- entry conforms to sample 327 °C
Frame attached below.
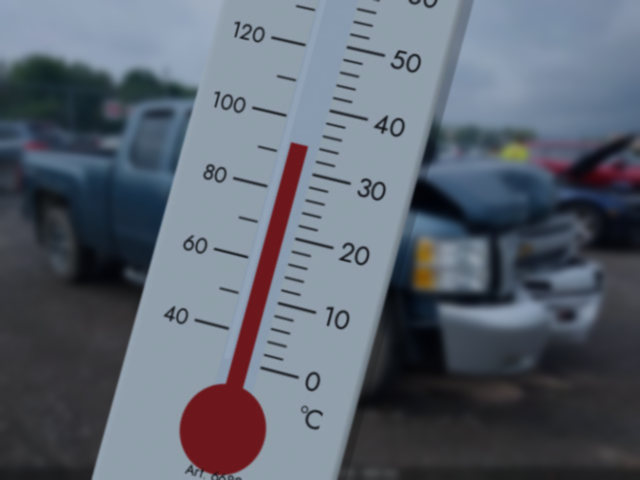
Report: 34 °C
